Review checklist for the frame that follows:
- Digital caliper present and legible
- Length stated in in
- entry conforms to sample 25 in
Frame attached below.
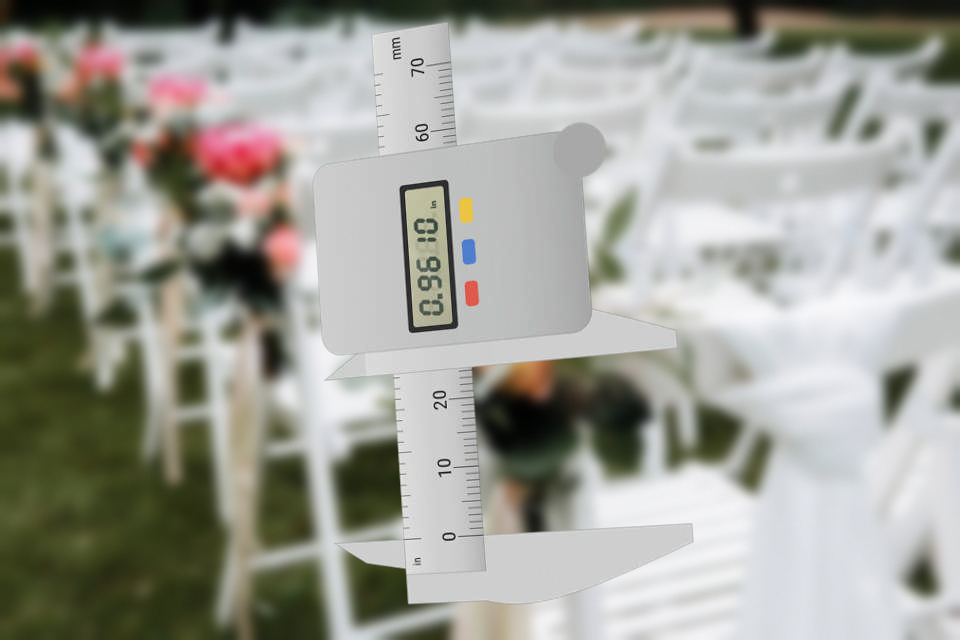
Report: 0.9610 in
